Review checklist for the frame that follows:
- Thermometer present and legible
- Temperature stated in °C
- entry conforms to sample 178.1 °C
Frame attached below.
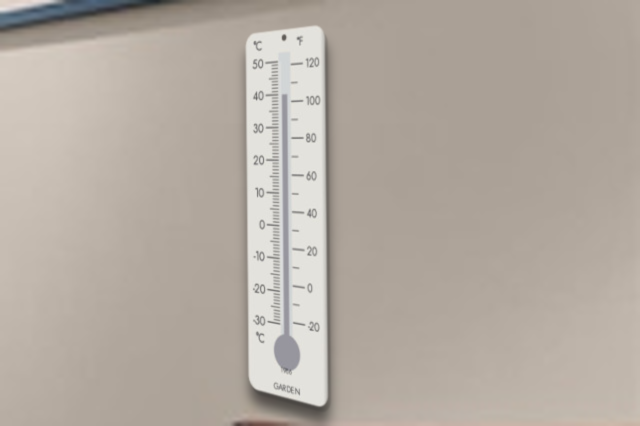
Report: 40 °C
